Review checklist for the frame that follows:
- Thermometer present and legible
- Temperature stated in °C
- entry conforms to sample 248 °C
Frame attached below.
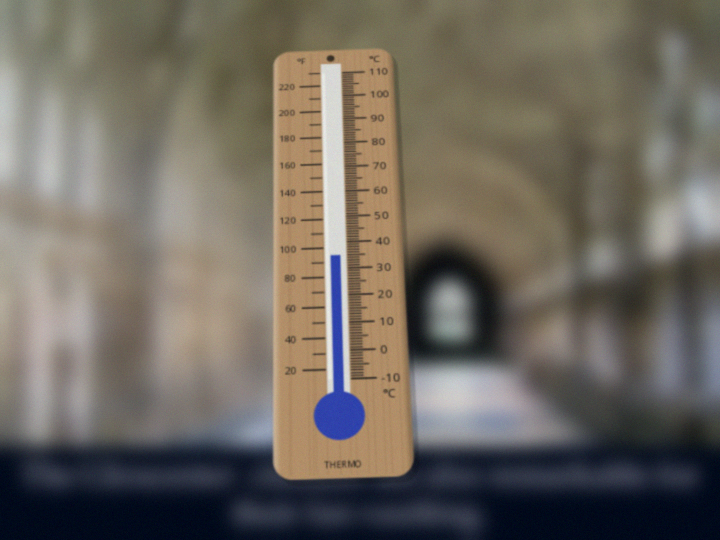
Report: 35 °C
